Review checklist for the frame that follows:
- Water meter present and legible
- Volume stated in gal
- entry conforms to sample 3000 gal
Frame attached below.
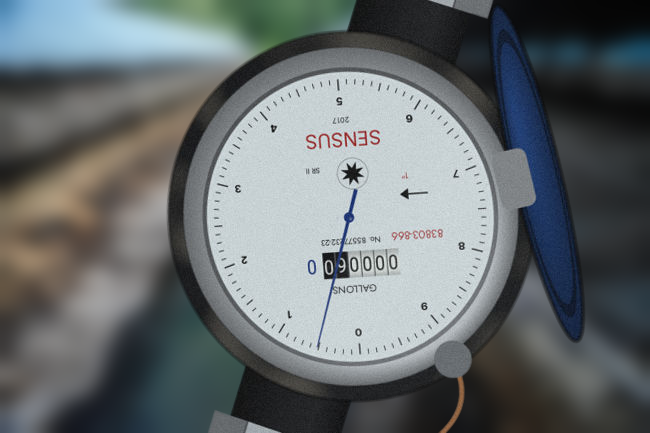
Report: 600.5 gal
